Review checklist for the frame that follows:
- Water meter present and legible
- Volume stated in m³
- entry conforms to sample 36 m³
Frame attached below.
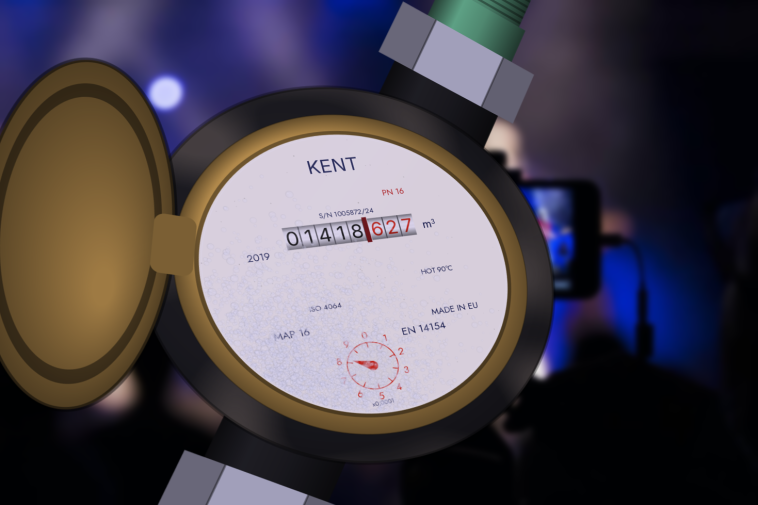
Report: 1418.6278 m³
